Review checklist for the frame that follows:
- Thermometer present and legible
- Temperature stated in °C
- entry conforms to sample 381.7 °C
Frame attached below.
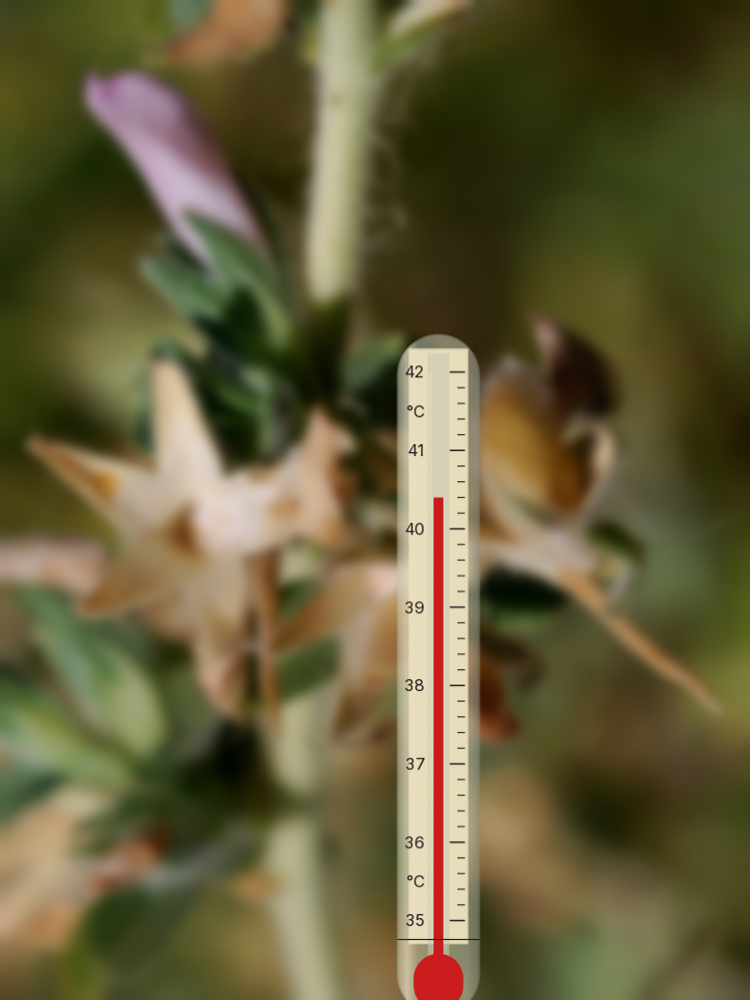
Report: 40.4 °C
